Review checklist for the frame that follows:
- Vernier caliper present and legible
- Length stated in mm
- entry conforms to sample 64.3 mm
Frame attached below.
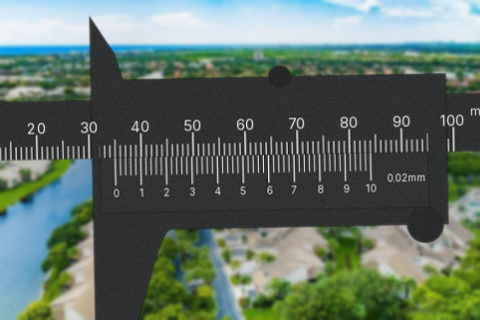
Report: 35.0 mm
